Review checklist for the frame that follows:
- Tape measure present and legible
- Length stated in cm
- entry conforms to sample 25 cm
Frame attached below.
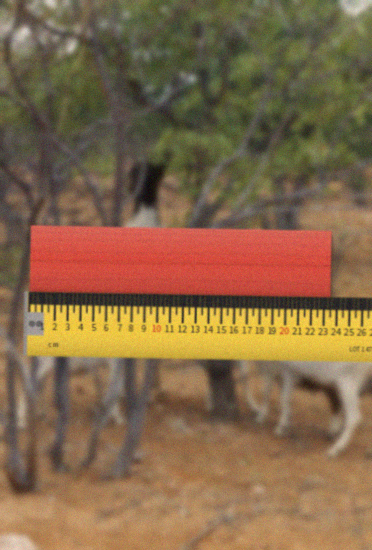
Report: 23.5 cm
